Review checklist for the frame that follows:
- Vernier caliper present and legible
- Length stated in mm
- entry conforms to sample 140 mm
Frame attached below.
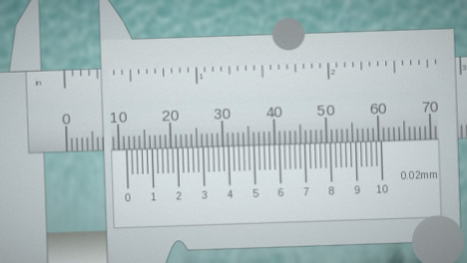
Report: 11.5 mm
